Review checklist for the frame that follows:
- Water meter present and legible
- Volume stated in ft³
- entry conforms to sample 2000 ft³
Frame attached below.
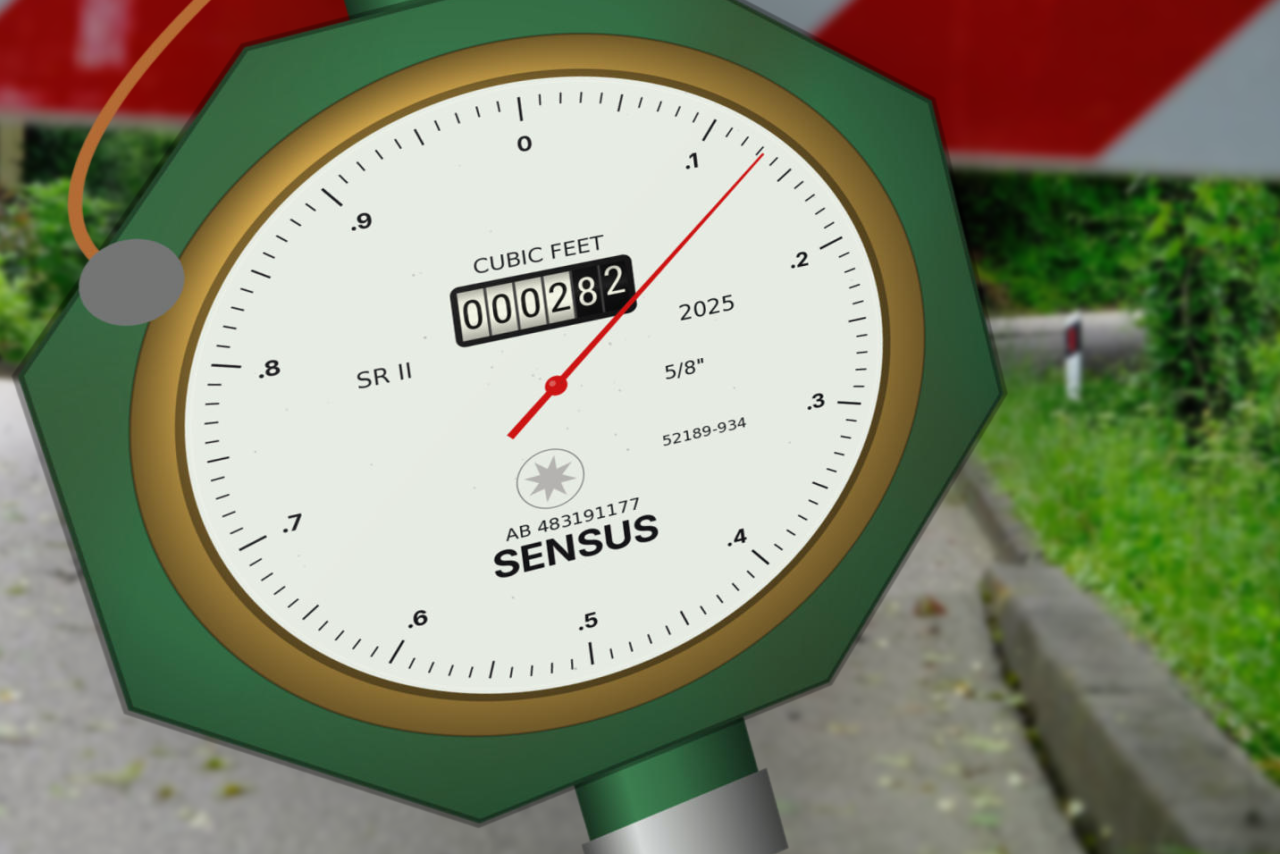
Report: 282.13 ft³
